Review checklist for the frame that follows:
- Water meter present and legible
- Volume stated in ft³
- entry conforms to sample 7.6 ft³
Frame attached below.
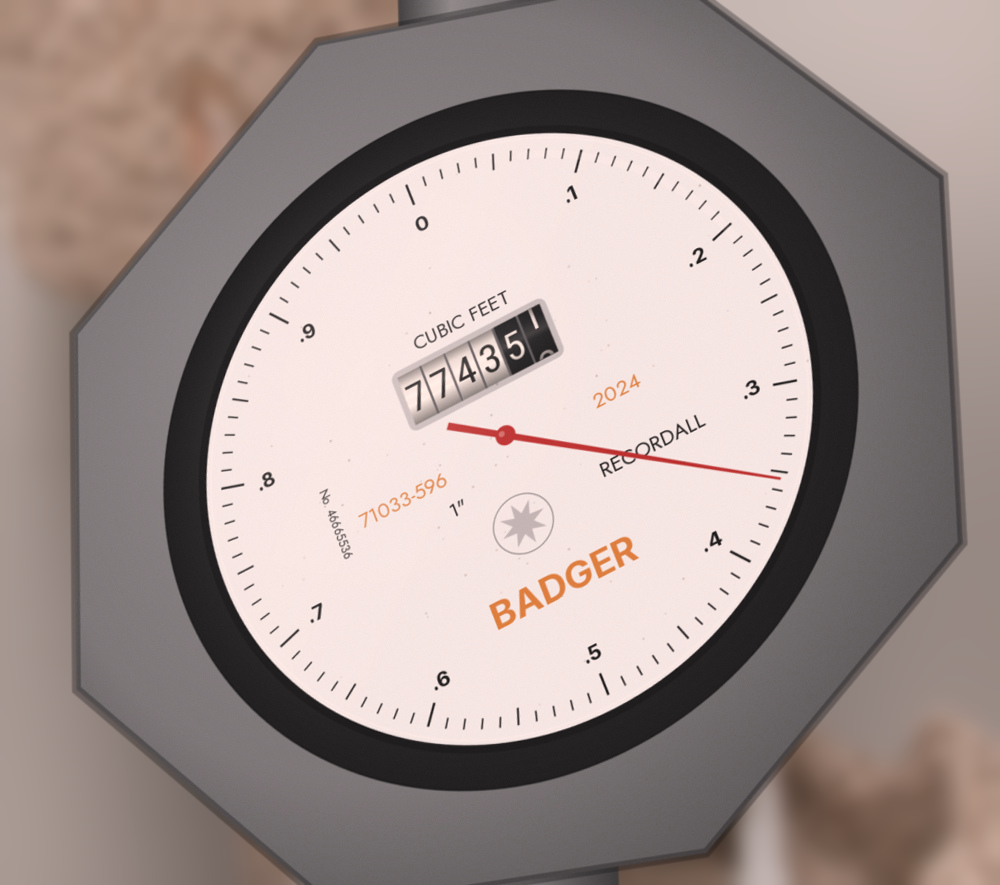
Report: 774351.35 ft³
